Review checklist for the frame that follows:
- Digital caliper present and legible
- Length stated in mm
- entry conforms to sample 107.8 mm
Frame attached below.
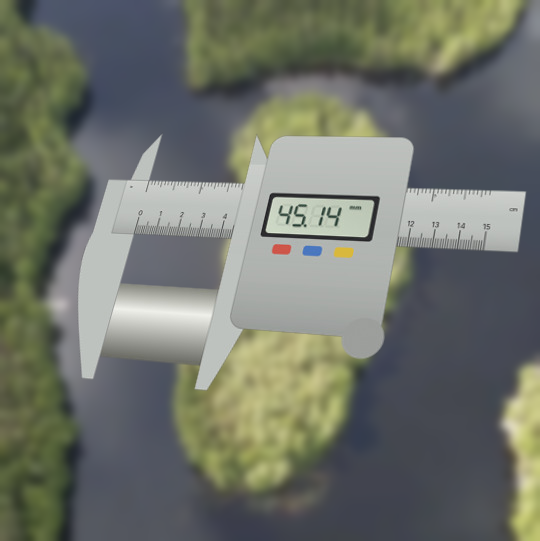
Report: 45.14 mm
